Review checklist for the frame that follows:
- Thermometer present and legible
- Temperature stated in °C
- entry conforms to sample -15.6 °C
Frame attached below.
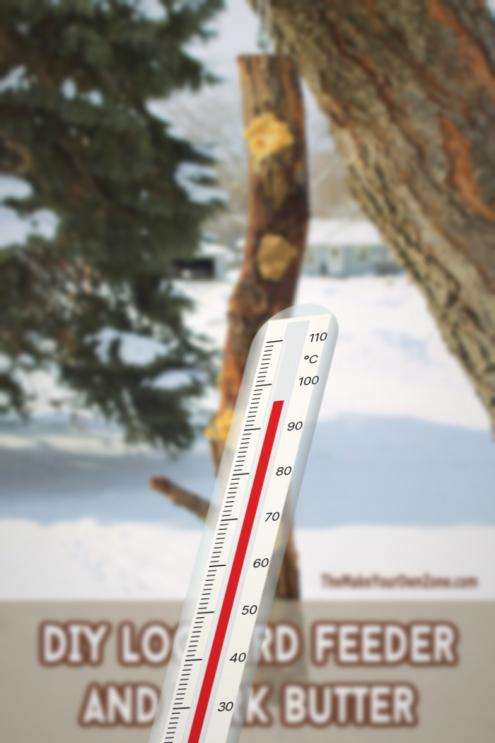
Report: 96 °C
